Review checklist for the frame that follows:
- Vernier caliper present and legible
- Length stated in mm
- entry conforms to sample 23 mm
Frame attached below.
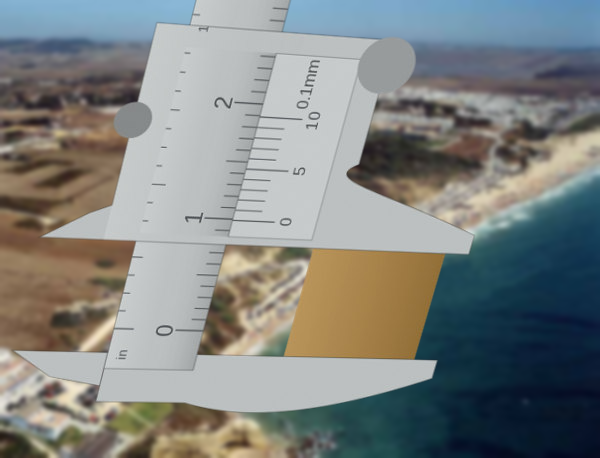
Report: 9.9 mm
